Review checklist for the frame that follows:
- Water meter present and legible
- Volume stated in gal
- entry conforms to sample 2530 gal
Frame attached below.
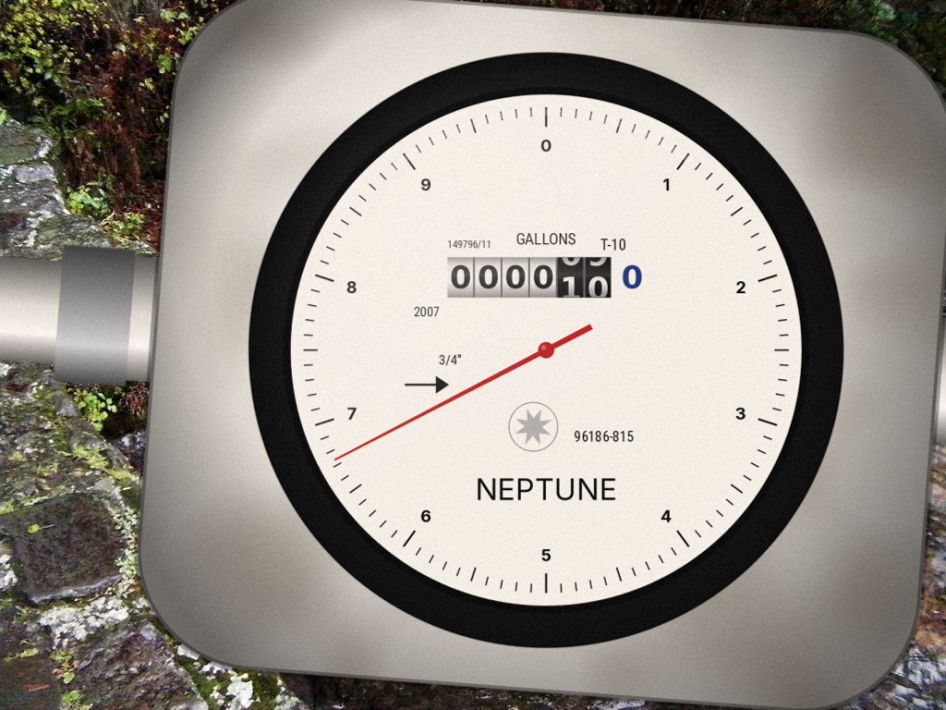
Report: 96.7 gal
